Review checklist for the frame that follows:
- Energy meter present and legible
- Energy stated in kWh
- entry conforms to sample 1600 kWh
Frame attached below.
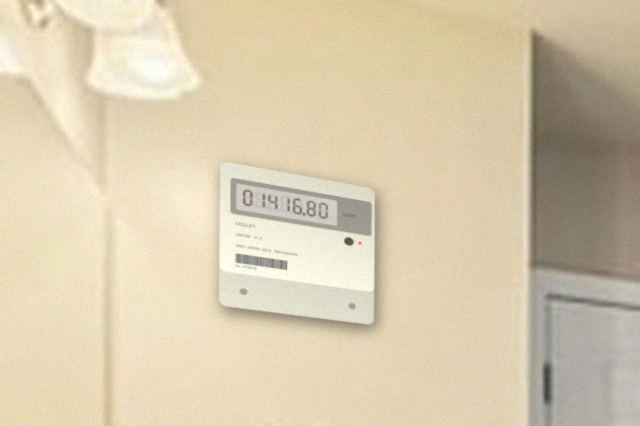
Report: 1416.80 kWh
